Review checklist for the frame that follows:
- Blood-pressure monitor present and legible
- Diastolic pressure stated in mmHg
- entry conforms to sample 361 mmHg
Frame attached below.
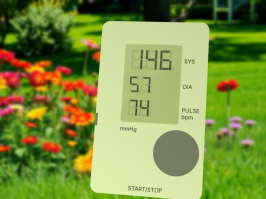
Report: 57 mmHg
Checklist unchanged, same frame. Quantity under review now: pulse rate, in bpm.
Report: 74 bpm
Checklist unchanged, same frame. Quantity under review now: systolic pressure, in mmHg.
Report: 146 mmHg
